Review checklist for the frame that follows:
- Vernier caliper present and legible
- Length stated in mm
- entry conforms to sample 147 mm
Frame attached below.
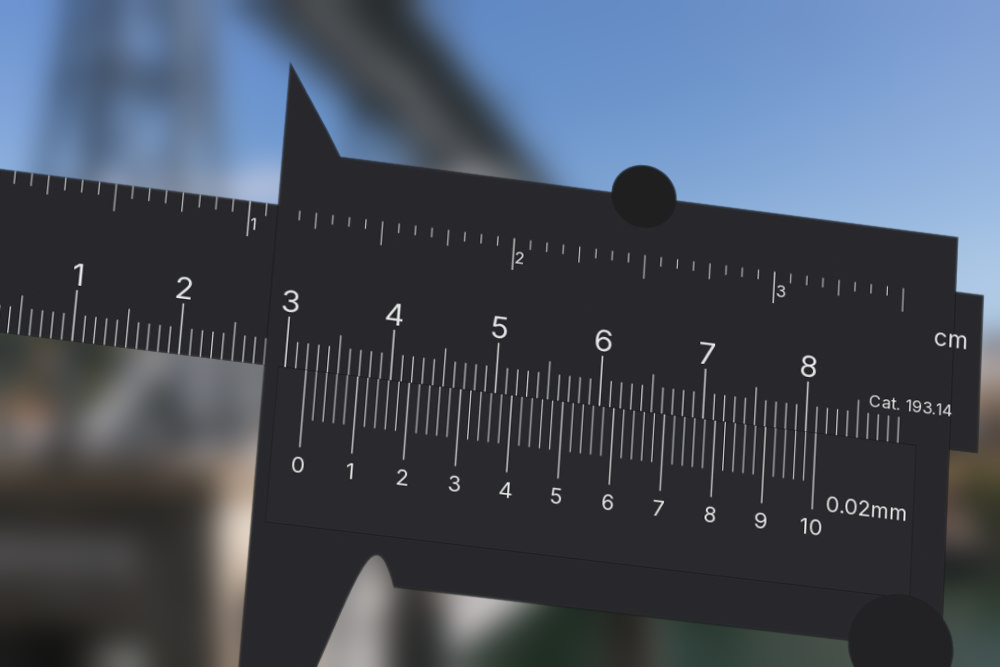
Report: 32.0 mm
